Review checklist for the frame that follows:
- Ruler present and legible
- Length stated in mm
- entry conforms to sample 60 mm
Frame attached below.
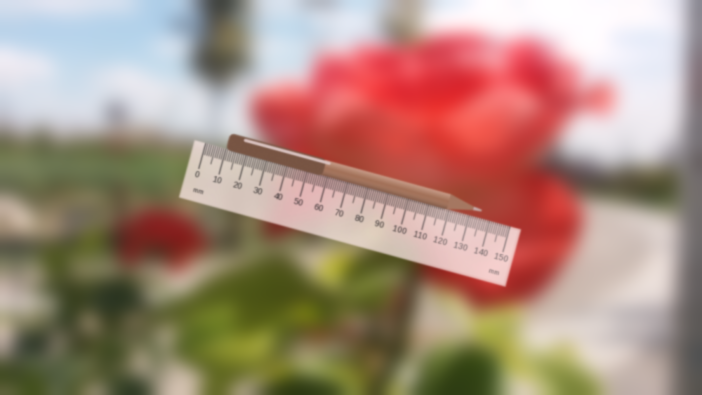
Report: 125 mm
